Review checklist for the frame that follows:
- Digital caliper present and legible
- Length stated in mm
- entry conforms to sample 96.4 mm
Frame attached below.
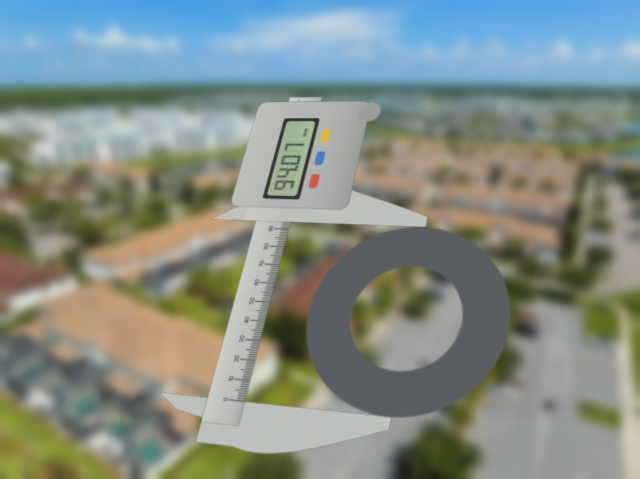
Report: 94.07 mm
